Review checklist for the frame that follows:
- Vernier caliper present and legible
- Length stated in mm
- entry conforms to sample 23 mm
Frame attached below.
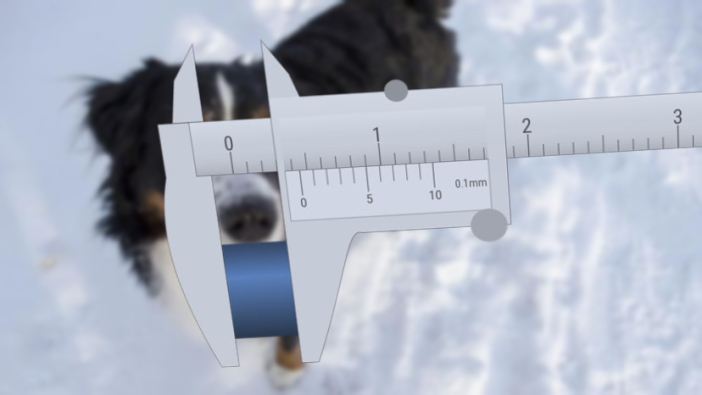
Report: 4.5 mm
